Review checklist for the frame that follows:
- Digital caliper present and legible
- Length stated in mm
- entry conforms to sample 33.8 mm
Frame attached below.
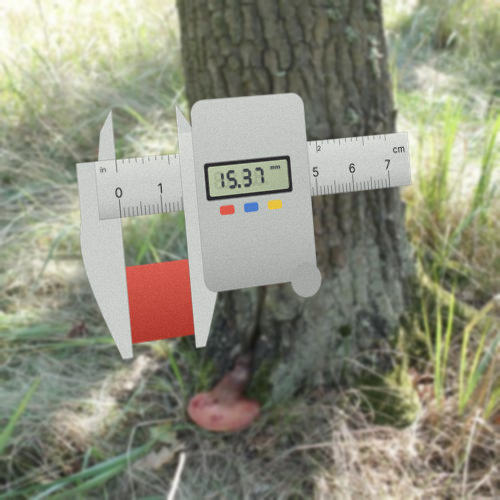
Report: 15.37 mm
